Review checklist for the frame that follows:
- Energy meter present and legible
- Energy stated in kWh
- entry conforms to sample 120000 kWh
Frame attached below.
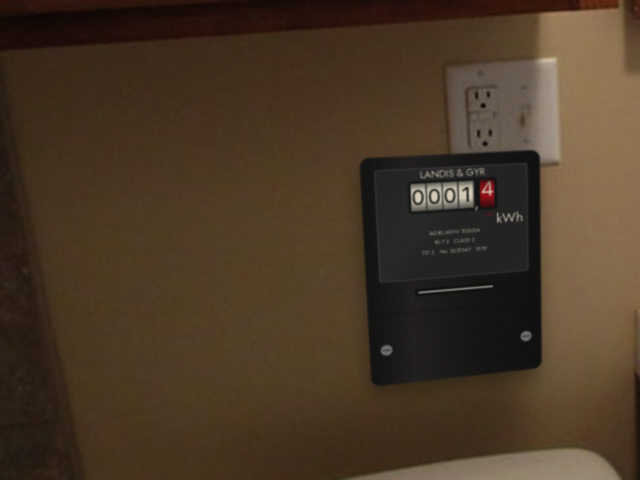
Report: 1.4 kWh
